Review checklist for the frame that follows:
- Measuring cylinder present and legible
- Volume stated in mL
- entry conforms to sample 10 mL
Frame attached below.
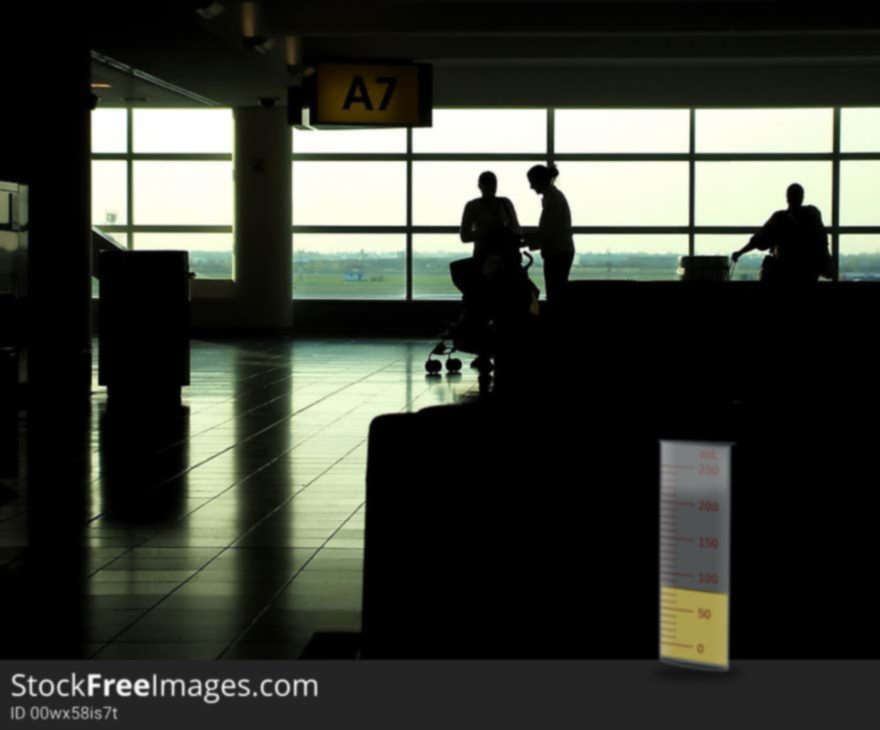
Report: 80 mL
